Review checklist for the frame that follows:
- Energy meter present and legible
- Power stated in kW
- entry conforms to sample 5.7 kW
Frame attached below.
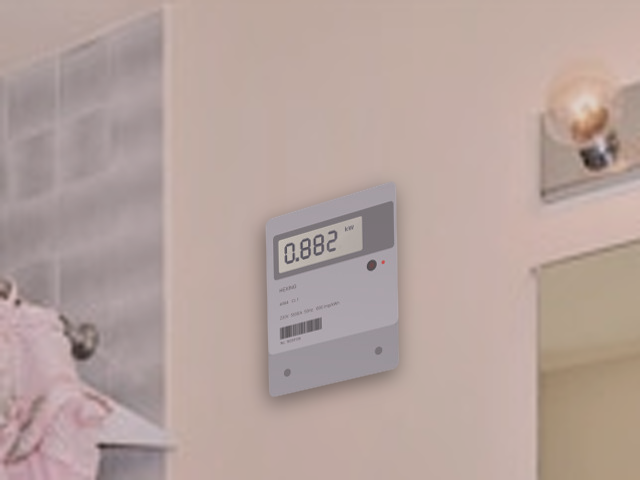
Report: 0.882 kW
